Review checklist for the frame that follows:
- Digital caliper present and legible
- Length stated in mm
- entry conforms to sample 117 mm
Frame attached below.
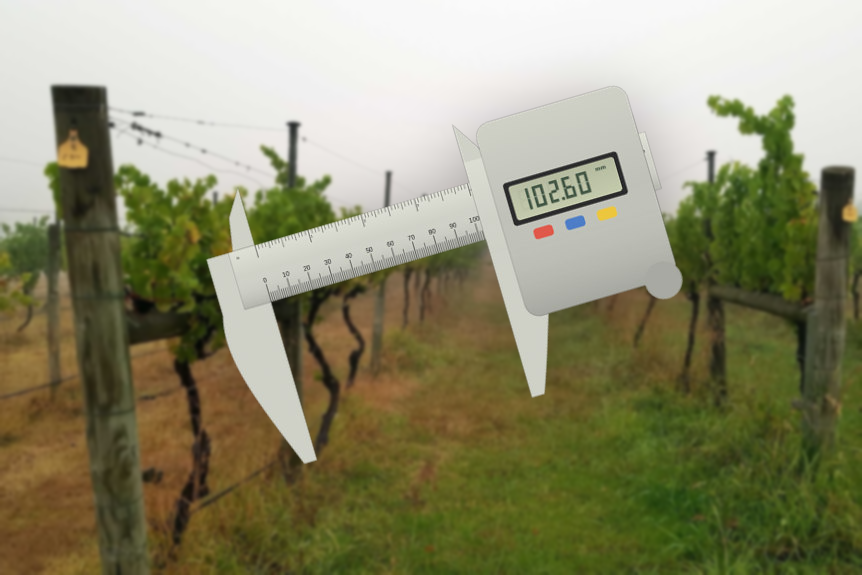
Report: 102.60 mm
